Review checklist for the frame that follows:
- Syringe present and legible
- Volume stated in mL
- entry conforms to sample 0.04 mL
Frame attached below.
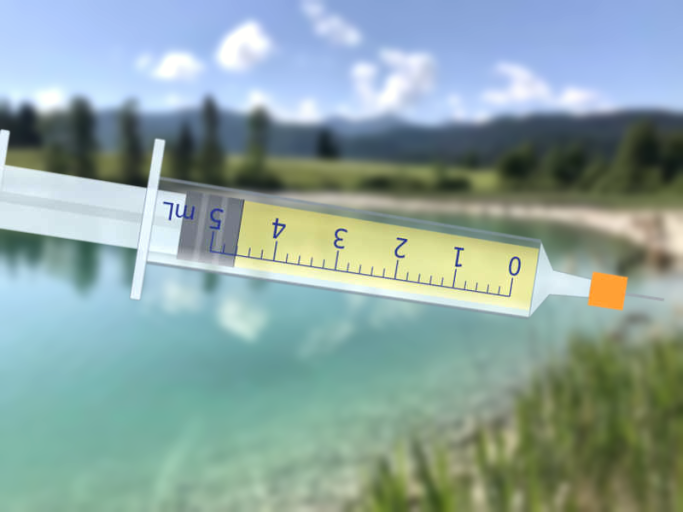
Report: 4.6 mL
